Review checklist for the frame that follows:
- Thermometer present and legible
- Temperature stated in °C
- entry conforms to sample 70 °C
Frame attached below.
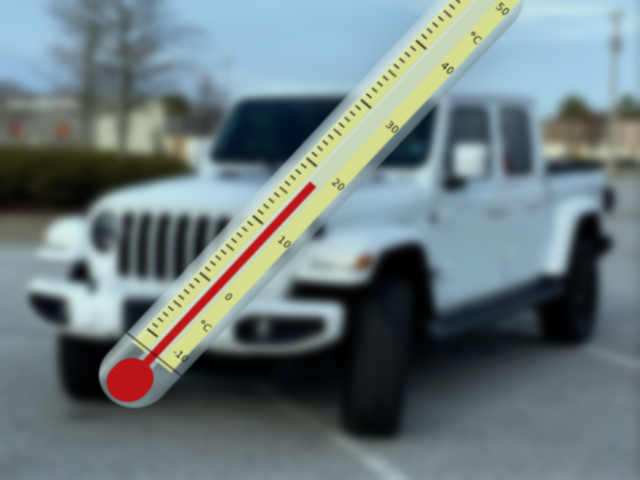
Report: 18 °C
